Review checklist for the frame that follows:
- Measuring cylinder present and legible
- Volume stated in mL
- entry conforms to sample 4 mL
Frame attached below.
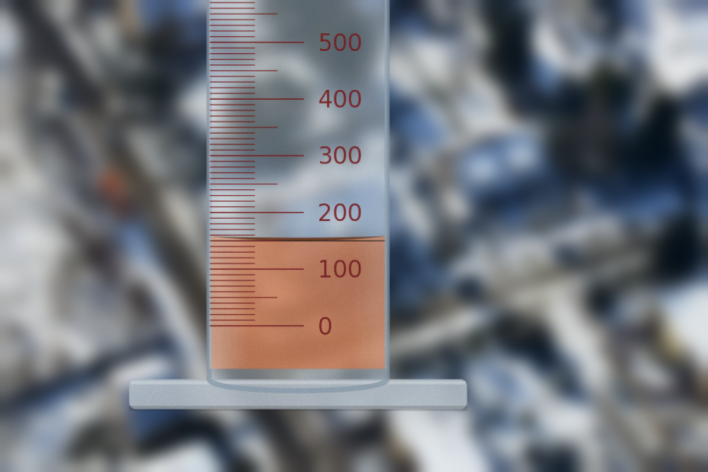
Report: 150 mL
